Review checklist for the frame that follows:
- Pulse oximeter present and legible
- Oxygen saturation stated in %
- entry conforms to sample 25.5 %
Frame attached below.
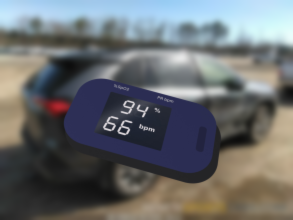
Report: 94 %
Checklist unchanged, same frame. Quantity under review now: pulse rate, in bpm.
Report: 66 bpm
